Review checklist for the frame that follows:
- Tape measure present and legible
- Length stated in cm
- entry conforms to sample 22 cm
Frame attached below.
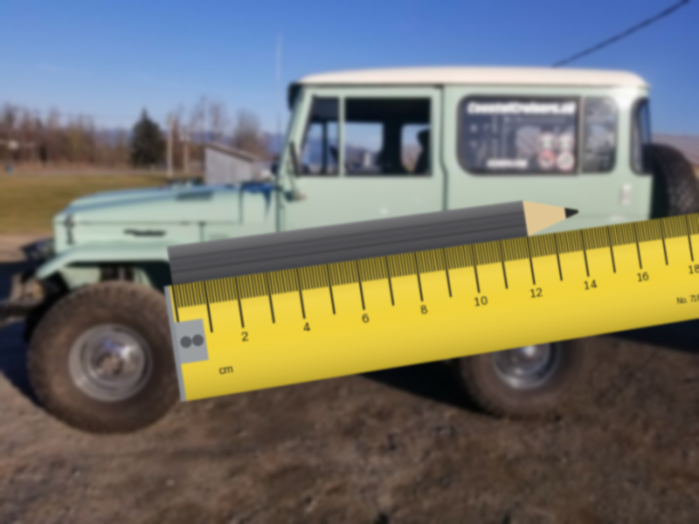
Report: 14 cm
